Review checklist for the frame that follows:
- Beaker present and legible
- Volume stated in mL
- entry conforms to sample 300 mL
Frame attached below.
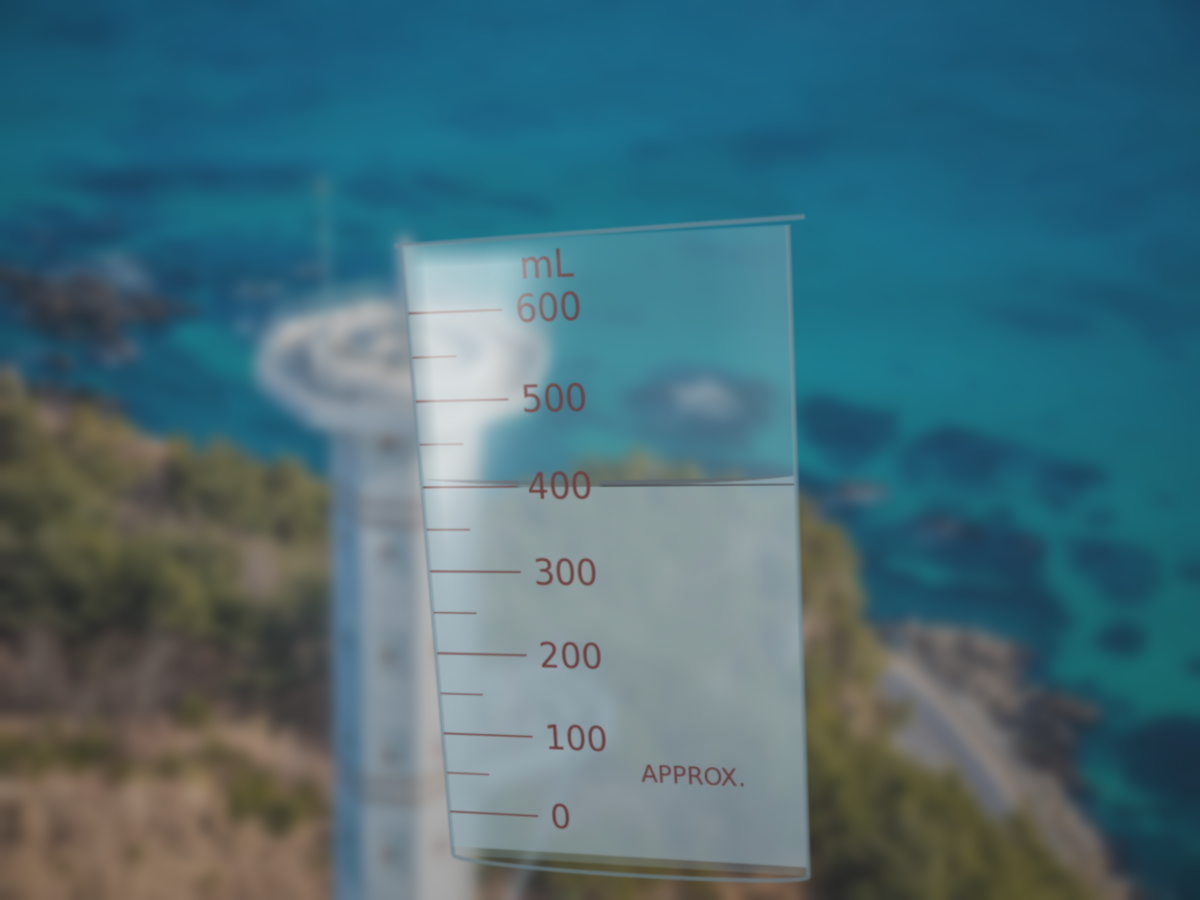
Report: 400 mL
